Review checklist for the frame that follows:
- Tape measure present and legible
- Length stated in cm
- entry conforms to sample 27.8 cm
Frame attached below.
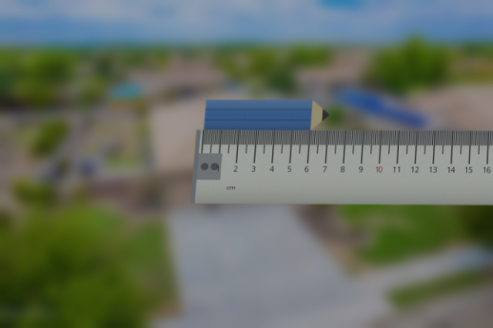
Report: 7 cm
